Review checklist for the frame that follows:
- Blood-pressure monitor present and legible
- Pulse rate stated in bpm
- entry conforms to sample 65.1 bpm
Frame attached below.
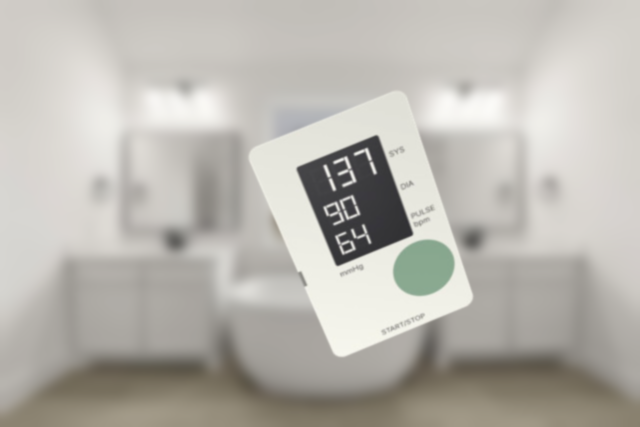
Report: 64 bpm
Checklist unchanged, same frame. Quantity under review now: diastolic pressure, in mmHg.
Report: 90 mmHg
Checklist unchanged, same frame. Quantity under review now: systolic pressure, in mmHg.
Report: 137 mmHg
